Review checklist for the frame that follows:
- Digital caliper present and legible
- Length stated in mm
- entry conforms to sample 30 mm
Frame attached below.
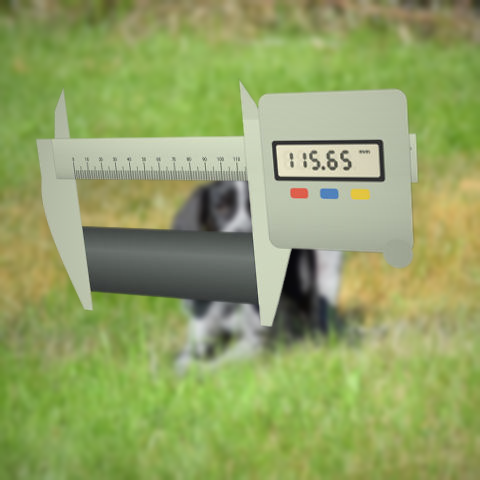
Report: 115.65 mm
